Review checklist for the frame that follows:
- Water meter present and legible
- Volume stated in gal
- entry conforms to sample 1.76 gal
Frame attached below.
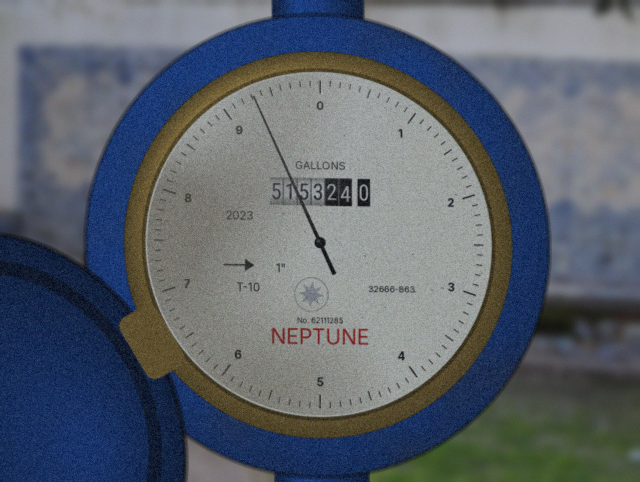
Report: 5153239.3 gal
